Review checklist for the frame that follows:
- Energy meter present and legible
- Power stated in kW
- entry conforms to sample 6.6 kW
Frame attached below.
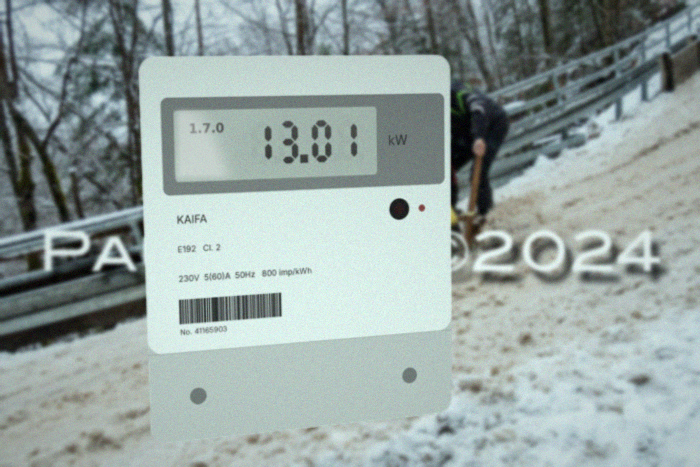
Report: 13.01 kW
